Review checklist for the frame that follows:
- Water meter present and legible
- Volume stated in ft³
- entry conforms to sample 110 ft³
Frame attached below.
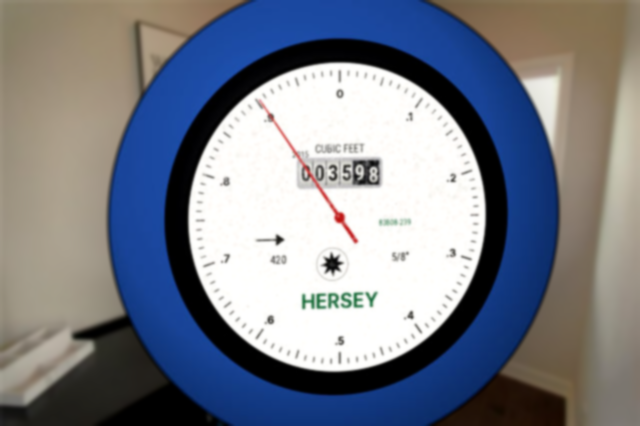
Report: 3597.90 ft³
